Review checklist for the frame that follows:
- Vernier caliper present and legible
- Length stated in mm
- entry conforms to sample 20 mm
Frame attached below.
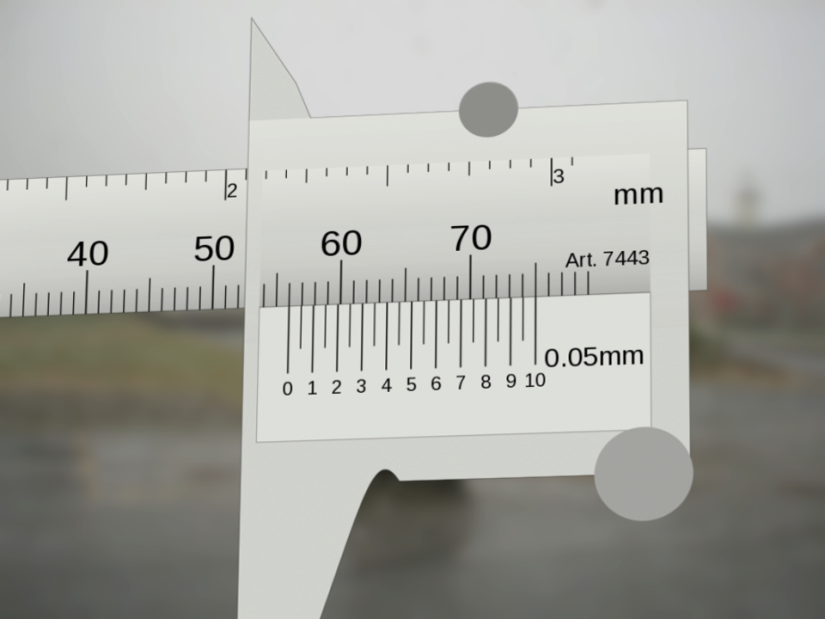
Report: 56.0 mm
